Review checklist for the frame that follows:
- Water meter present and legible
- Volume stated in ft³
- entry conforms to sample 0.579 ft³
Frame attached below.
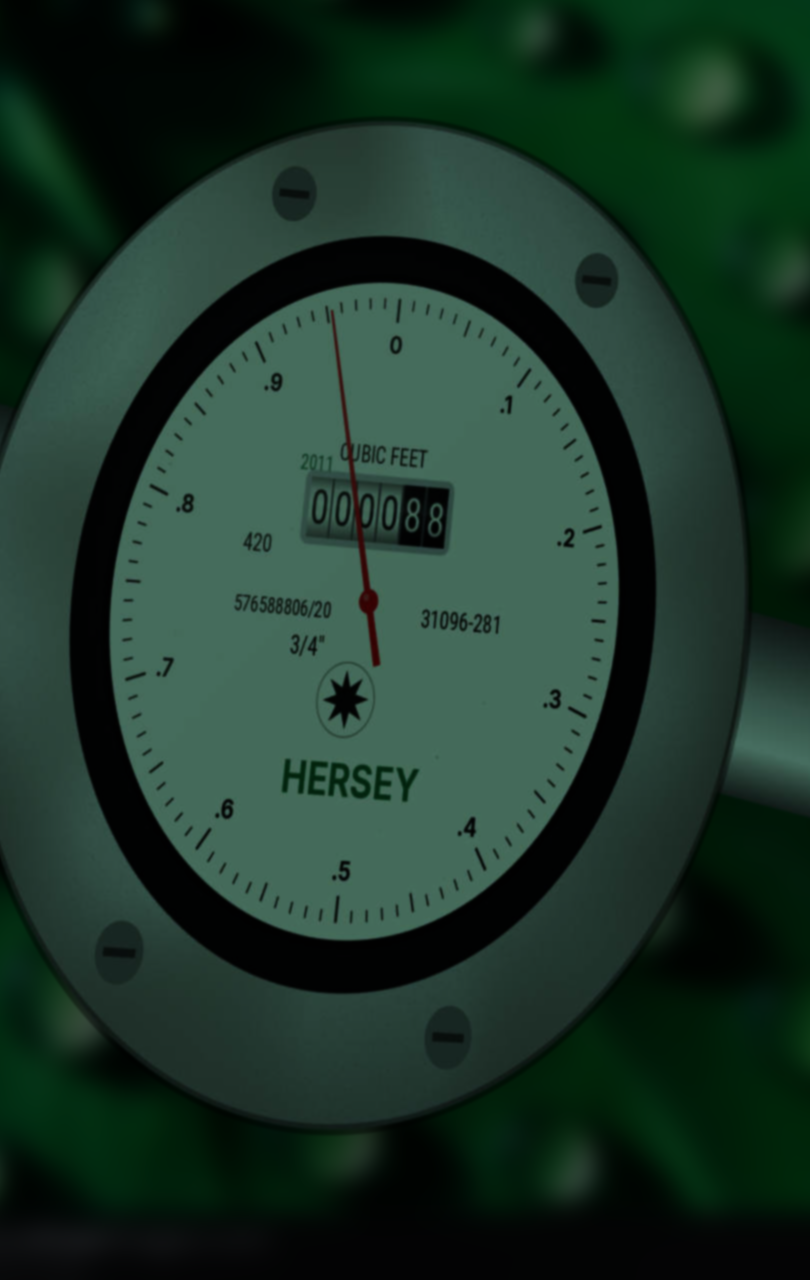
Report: 87.95 ft³
